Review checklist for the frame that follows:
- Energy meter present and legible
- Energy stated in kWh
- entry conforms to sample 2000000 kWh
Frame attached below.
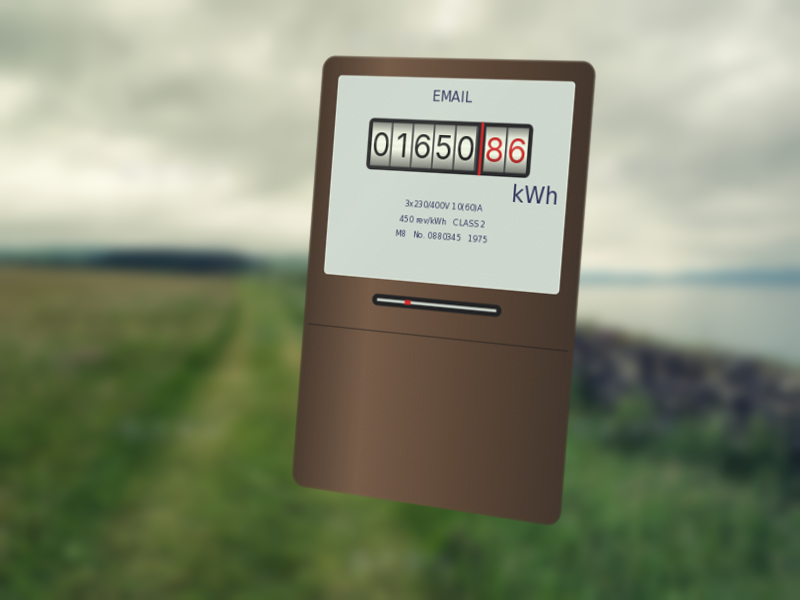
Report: 1650.86 kWh
